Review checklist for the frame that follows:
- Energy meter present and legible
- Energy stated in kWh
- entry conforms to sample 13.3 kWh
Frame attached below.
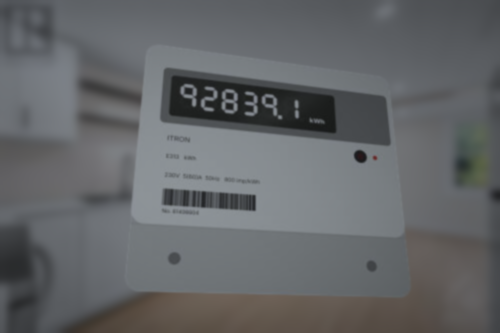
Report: 92839.1 kWh
